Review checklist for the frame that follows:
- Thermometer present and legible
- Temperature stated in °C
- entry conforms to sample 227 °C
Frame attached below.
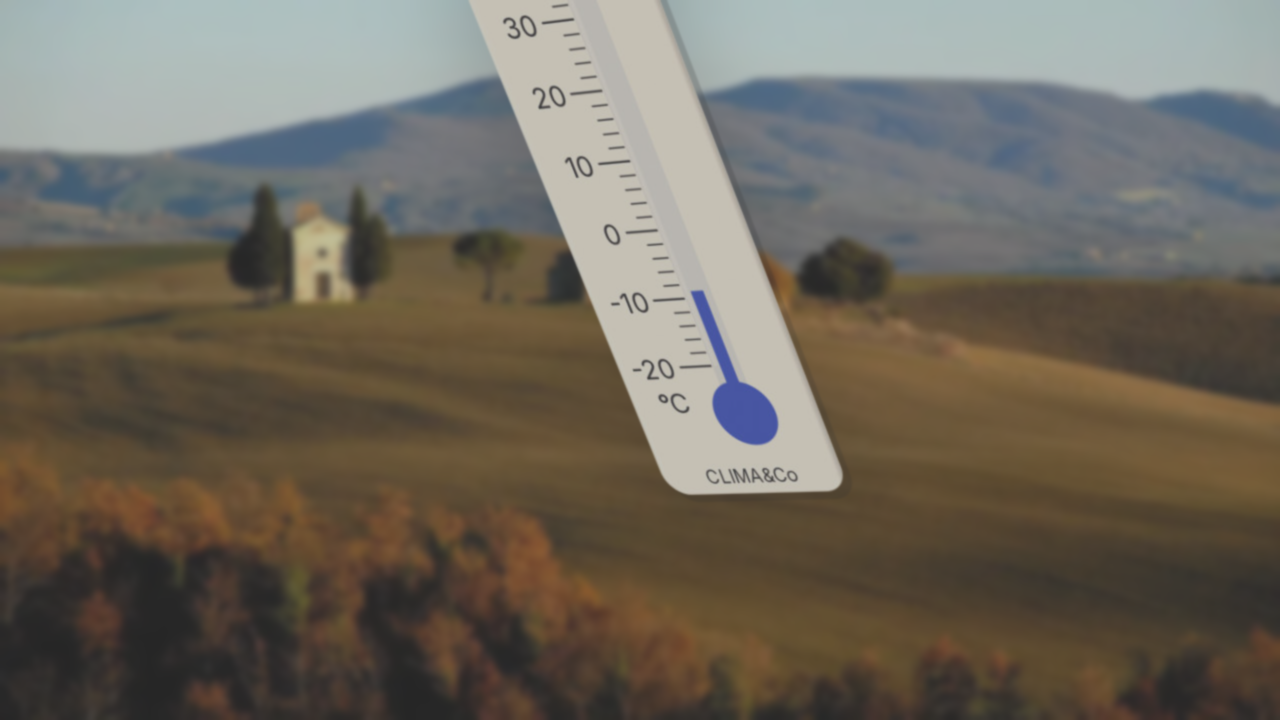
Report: -9 °C
